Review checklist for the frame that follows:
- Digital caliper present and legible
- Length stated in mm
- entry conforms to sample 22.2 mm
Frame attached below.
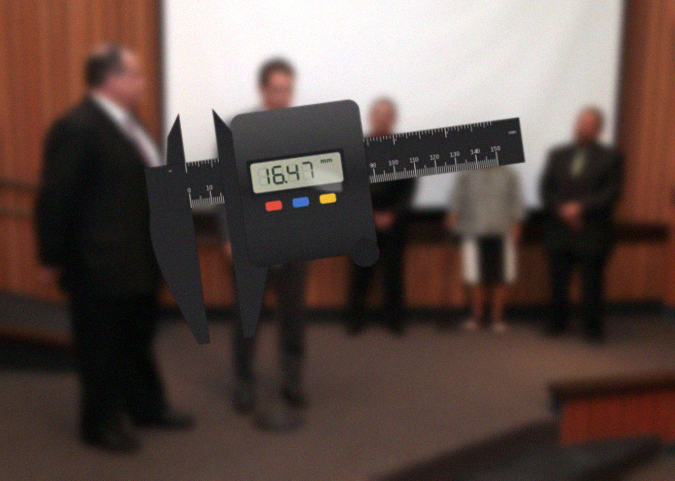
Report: 16.47 mm
